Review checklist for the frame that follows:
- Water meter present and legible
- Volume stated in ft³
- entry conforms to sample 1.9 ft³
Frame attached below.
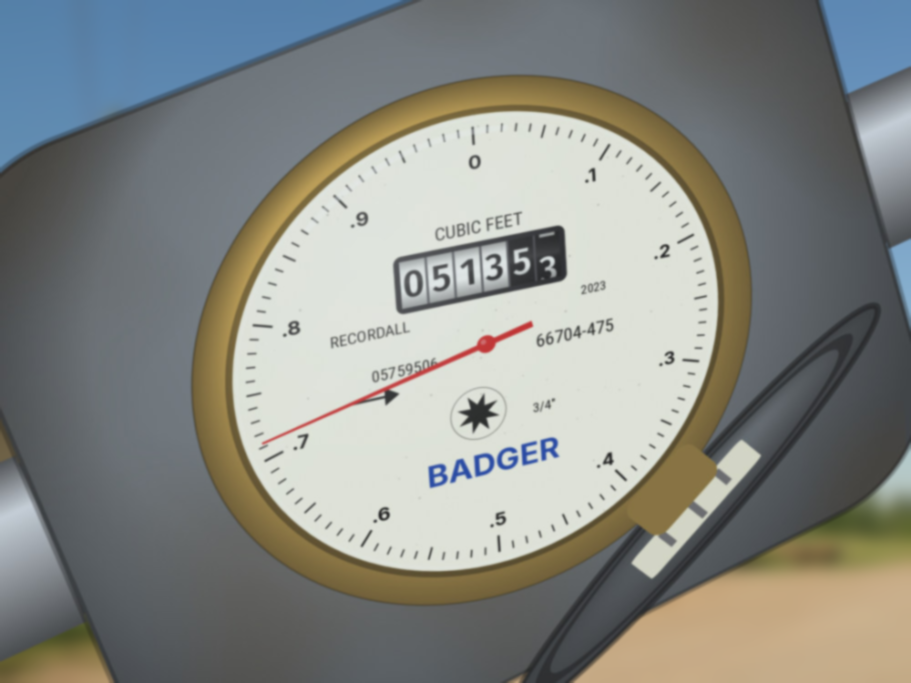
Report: 51352.71 ft³
